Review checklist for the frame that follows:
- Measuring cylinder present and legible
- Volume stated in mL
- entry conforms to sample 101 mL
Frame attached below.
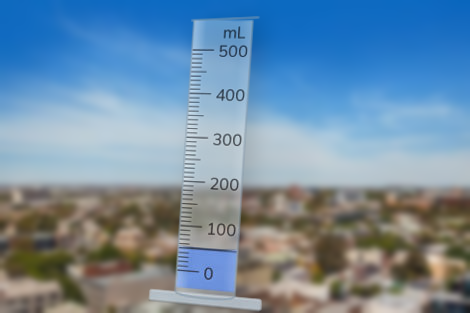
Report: 50 mL
